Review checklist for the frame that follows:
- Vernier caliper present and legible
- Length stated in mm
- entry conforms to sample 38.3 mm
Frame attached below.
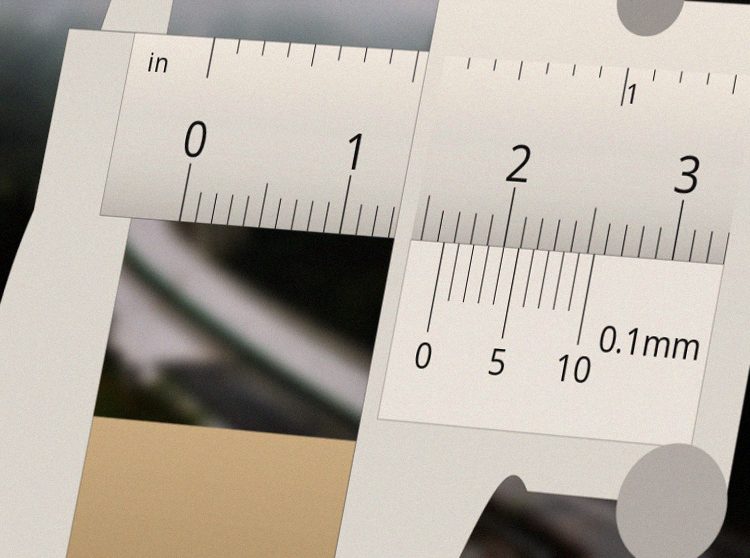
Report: 16.4 mm
